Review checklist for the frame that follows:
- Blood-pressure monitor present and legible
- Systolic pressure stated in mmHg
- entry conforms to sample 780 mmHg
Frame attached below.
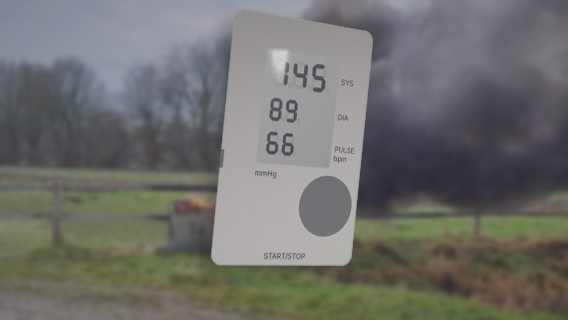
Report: 145 mmHg
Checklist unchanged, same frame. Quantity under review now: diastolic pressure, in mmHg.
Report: 89 mmHg
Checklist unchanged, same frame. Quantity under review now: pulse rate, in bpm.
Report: 66 bpm
